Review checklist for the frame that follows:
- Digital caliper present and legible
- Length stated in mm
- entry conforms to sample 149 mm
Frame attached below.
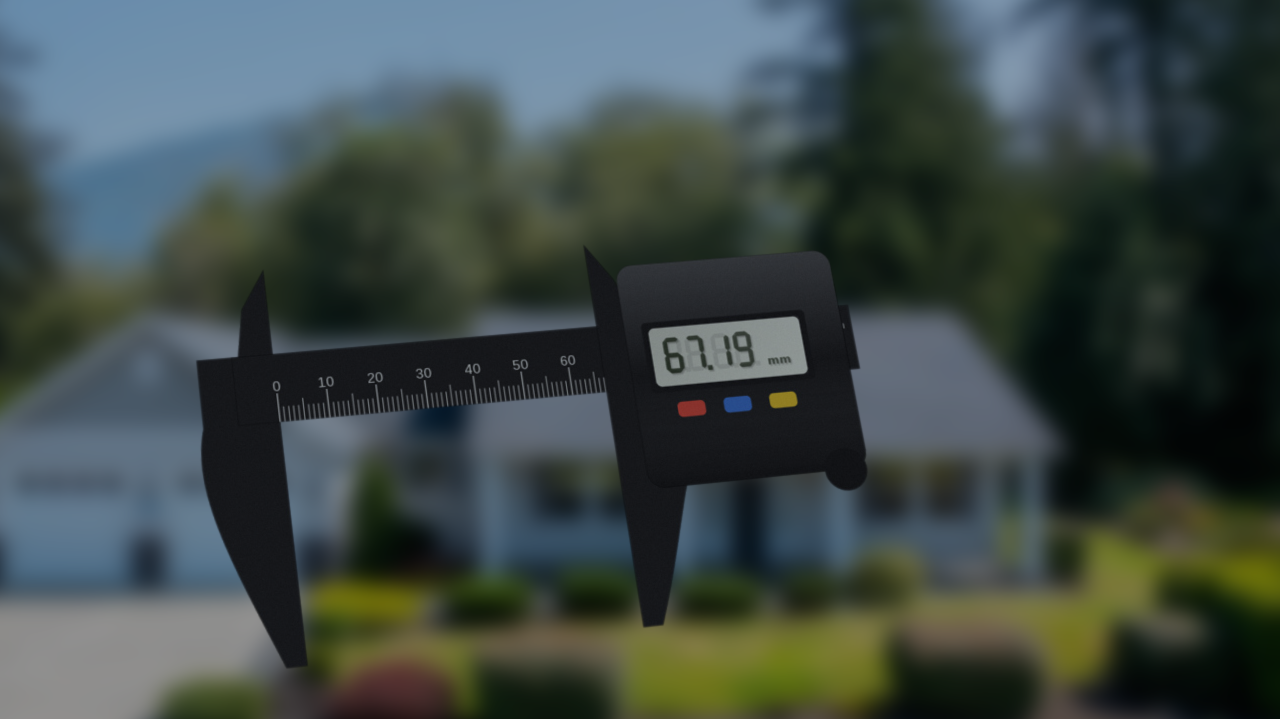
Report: 67.19 mm
